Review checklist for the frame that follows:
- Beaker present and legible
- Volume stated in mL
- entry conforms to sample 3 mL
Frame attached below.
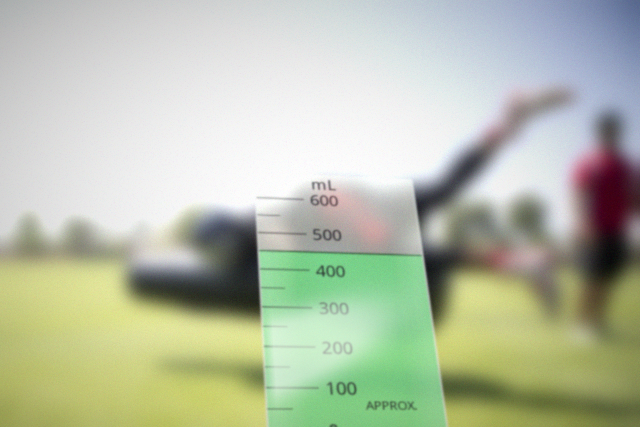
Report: 450 mL
